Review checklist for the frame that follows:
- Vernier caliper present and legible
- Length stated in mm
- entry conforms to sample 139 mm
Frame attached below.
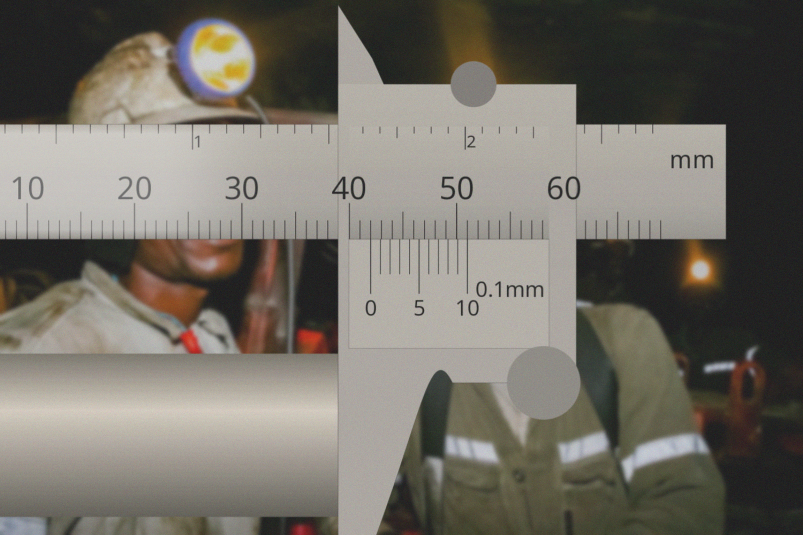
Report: 42.0 mm
